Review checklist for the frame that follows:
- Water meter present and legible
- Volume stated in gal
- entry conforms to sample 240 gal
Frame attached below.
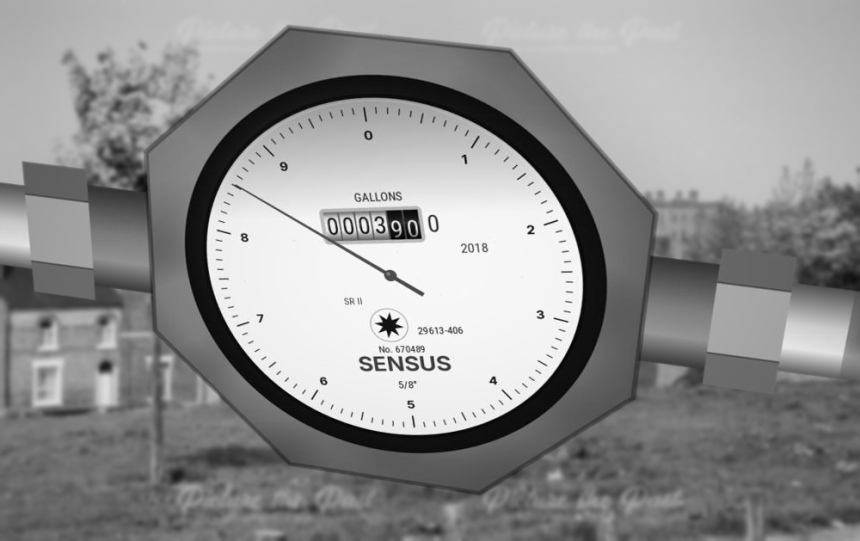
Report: 3898.5 gal
